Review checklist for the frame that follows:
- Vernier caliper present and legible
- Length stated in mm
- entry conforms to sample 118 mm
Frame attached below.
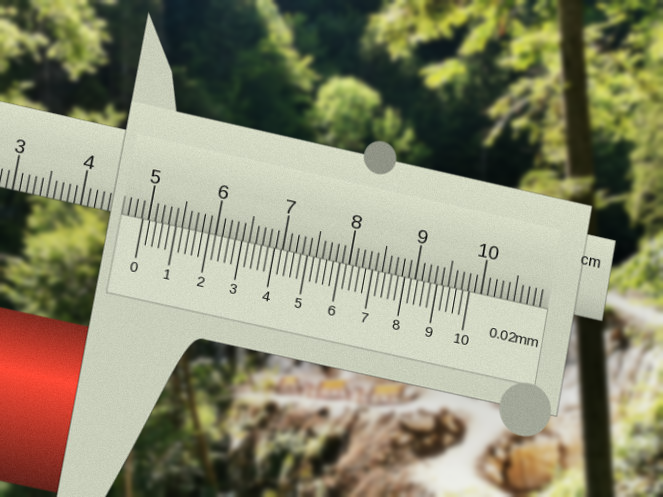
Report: 49.2 mm
